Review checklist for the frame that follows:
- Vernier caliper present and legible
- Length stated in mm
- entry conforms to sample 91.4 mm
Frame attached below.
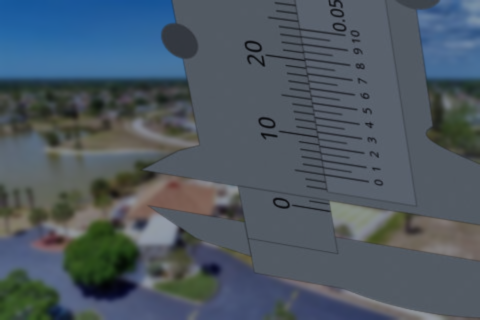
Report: 5.0 mm
